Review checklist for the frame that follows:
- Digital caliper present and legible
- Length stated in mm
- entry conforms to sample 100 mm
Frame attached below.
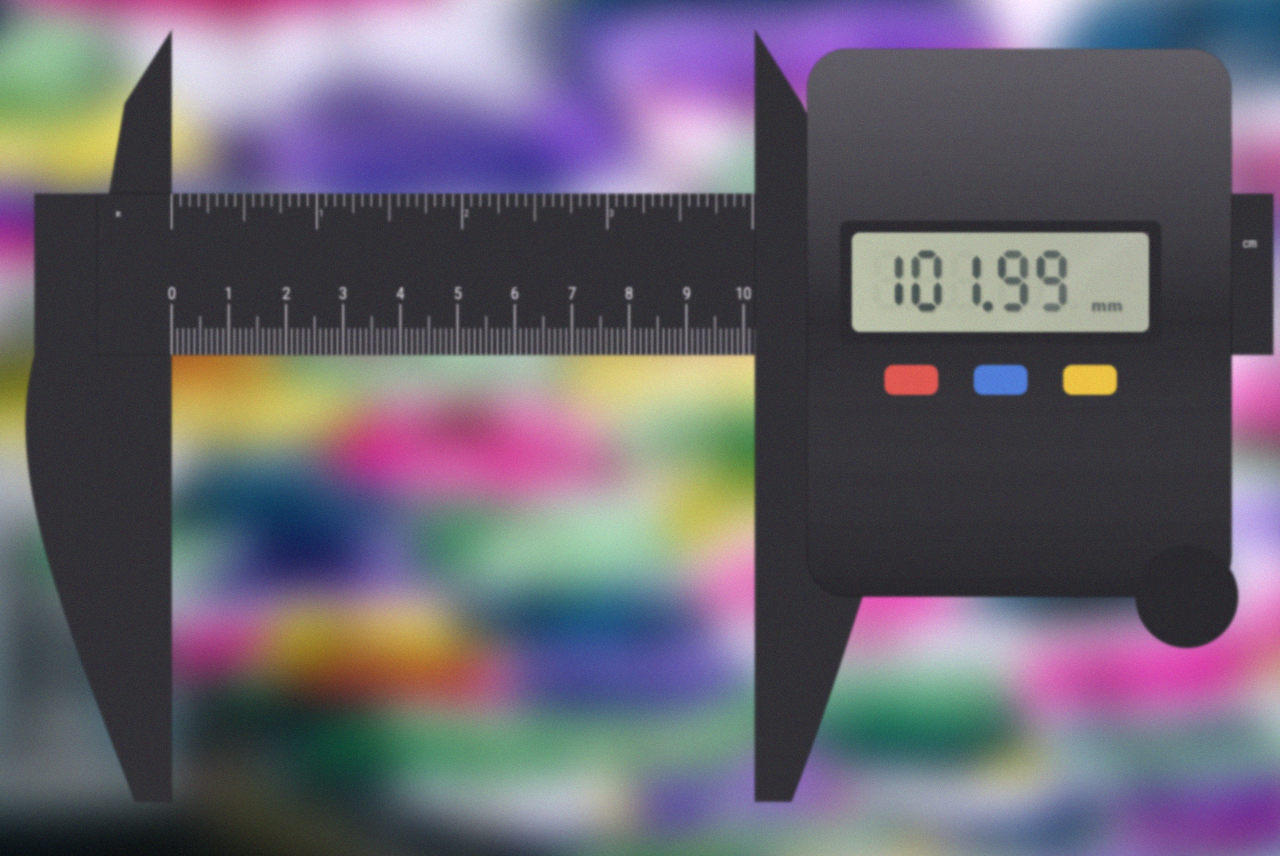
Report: 101.99 mm
